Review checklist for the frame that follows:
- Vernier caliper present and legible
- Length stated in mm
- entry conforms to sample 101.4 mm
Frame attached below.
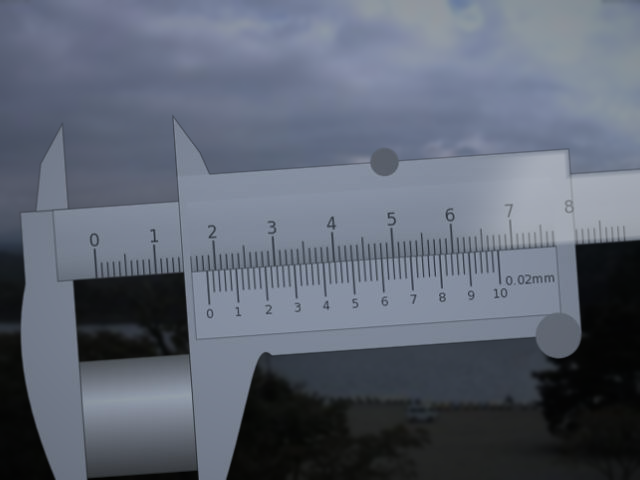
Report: 18.6 mm
